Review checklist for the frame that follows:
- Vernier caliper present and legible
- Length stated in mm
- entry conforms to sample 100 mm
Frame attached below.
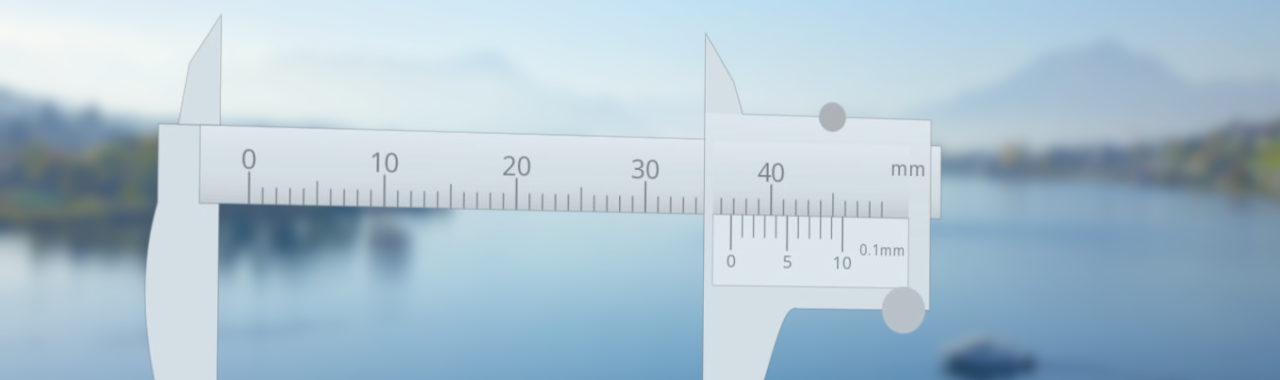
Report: 36.8 mm
